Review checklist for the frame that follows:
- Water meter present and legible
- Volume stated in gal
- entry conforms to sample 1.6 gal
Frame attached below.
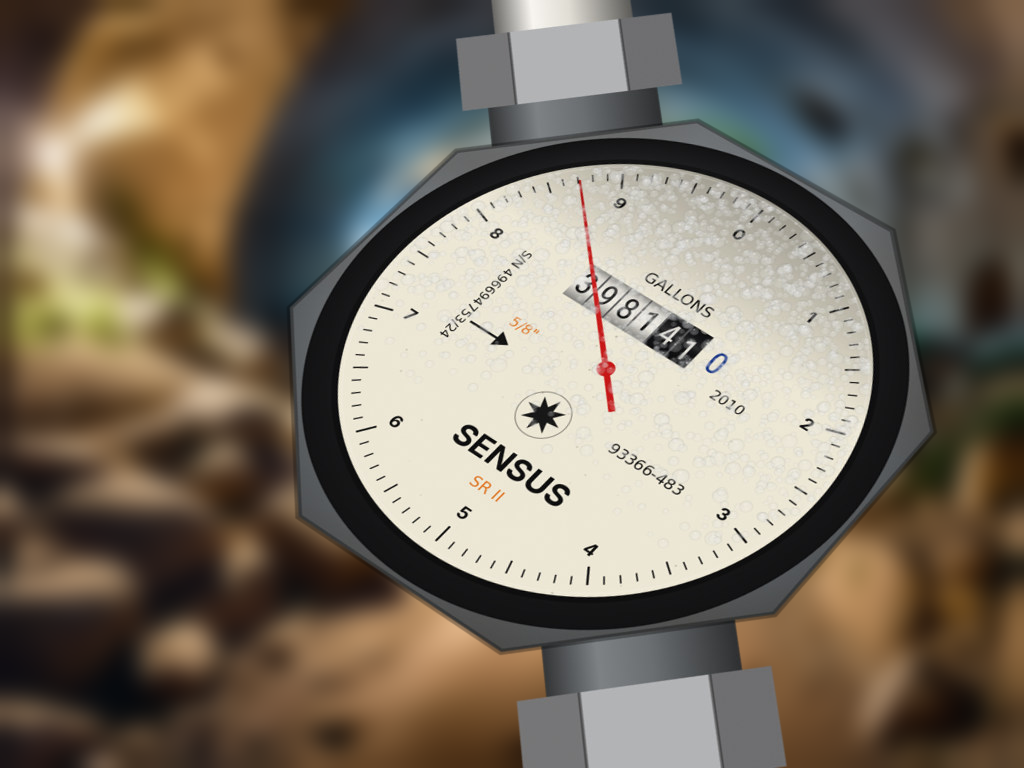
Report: 3981408.7 gal
